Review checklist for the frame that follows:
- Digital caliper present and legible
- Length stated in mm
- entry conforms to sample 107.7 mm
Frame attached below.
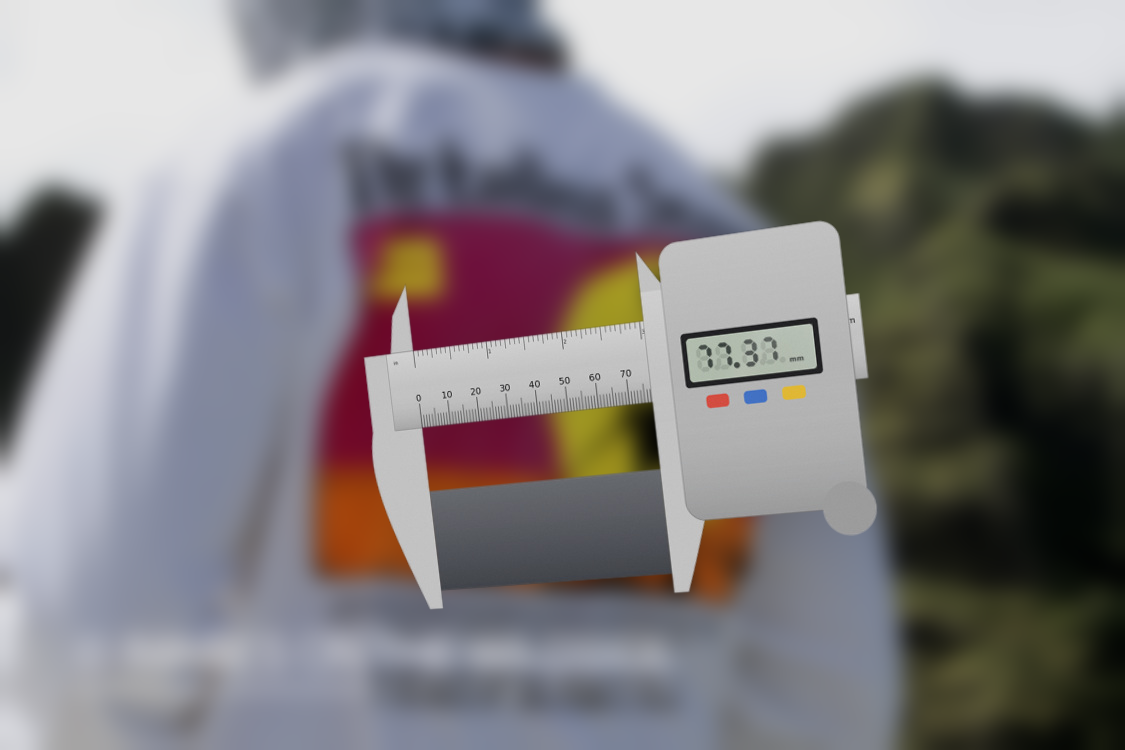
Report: 77.37 mm
